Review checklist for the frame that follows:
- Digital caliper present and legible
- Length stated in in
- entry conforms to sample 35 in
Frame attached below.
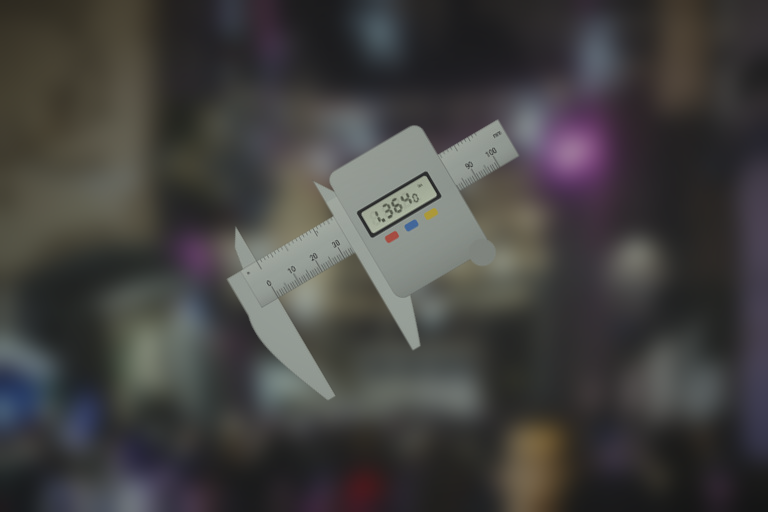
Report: 1.3640 in
